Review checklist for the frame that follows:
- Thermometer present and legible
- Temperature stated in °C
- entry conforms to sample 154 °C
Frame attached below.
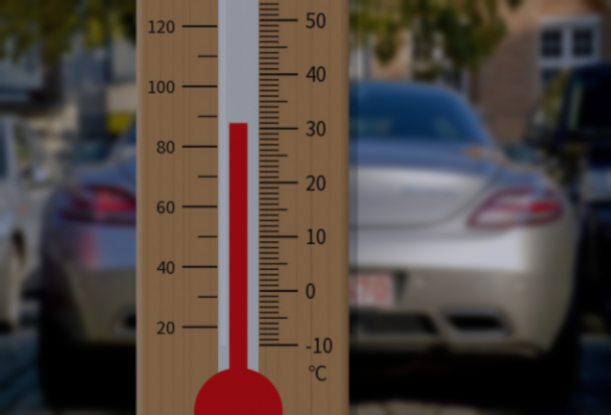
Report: 31 °C
